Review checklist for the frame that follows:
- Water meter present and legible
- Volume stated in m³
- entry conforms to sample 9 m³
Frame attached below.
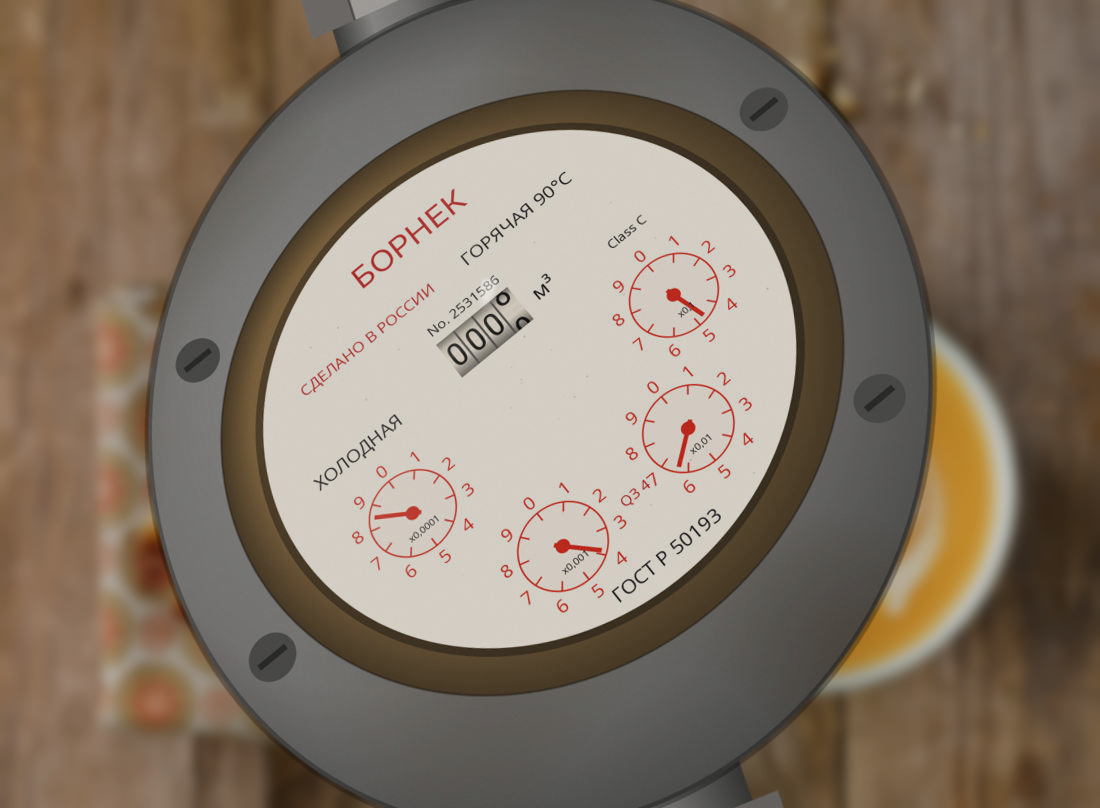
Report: 8.4638 m³
